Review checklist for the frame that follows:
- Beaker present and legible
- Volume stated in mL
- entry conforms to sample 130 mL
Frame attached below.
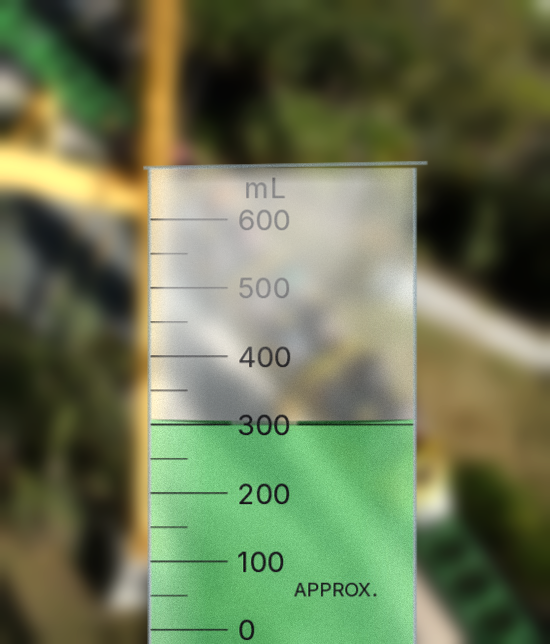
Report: 300 mL
